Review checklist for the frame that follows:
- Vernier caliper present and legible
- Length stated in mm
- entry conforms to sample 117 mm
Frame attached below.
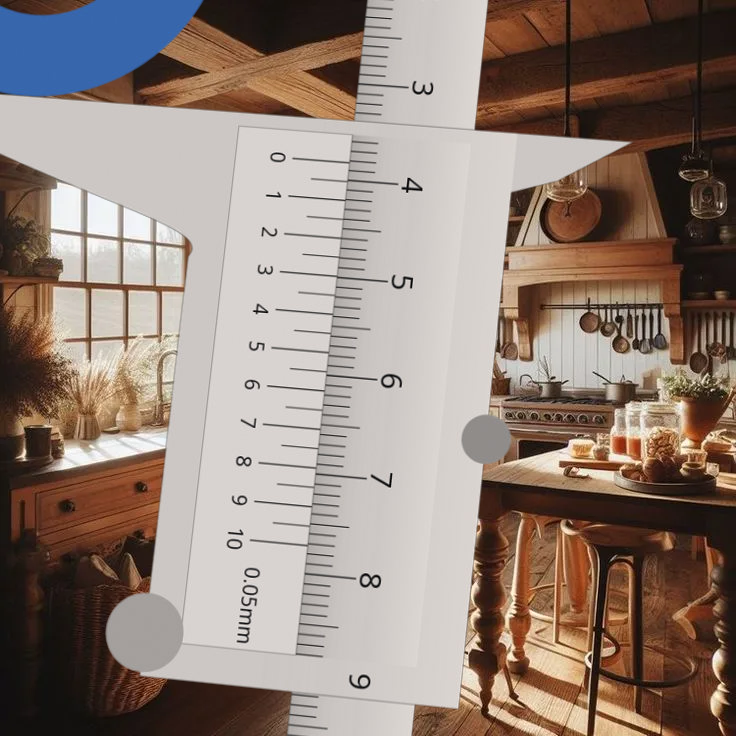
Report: 38.2 mm
